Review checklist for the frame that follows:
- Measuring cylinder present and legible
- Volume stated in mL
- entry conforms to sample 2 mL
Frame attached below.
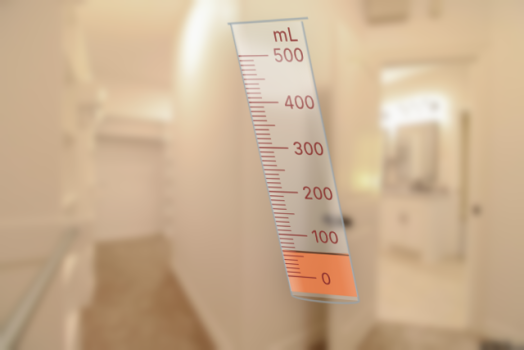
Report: 60 mL
